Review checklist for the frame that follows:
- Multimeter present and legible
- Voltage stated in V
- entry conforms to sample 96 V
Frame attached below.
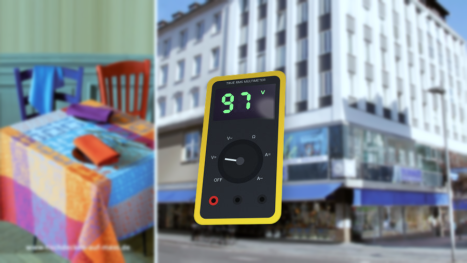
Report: 97 V
